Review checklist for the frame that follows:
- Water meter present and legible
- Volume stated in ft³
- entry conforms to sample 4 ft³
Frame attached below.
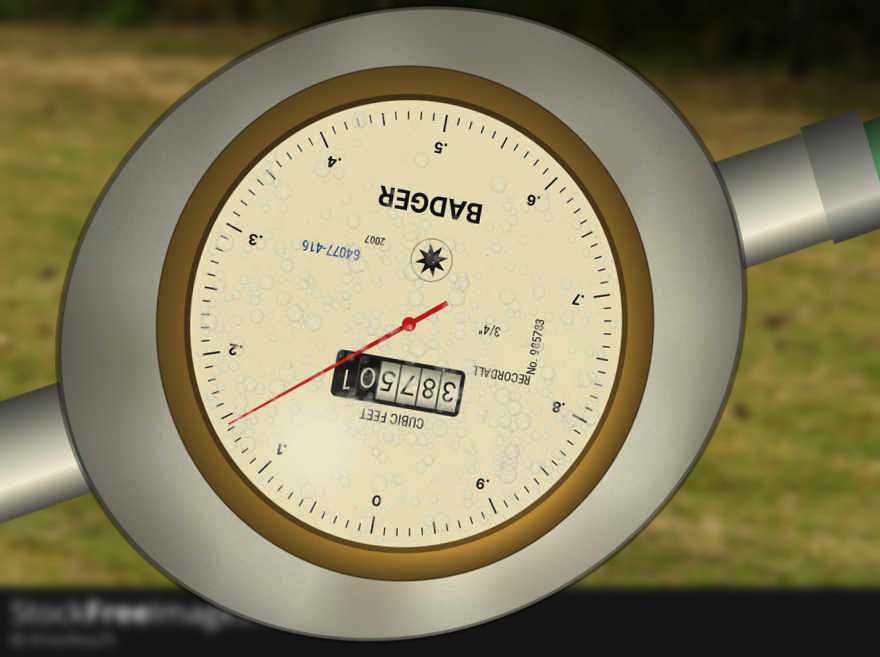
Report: 387501.14 ft³
